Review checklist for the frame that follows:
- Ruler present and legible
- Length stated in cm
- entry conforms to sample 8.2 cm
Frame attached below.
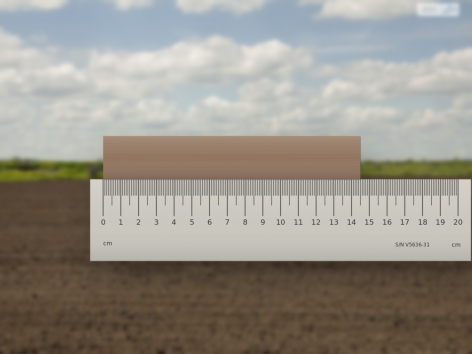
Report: 14.5 cm
